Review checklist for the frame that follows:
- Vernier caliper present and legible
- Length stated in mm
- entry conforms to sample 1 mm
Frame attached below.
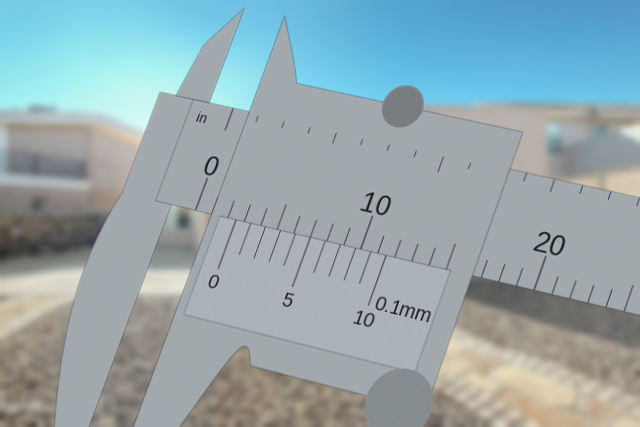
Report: 2.5 mm
